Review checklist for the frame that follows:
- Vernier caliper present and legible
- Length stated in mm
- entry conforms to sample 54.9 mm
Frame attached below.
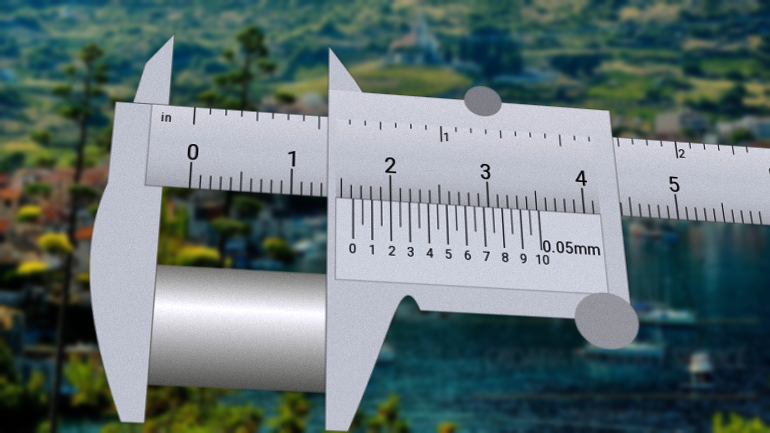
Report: 16.2 mm
